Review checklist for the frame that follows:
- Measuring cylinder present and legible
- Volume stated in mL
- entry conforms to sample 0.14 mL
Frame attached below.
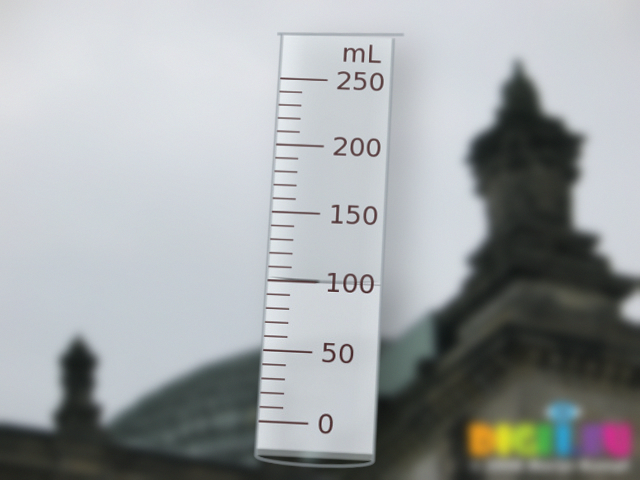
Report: 100 mL
